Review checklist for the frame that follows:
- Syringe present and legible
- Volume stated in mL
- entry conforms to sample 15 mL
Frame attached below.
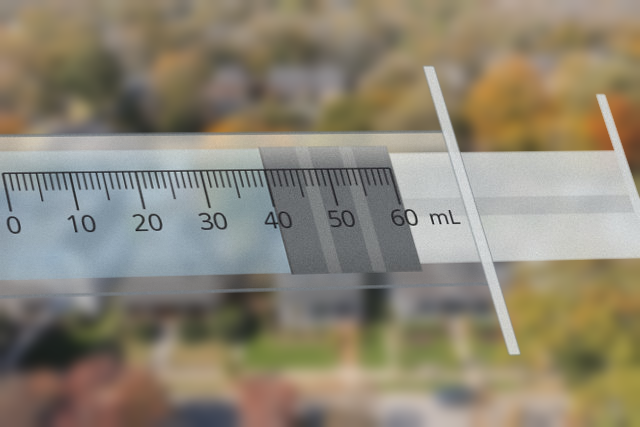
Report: 40 mL
